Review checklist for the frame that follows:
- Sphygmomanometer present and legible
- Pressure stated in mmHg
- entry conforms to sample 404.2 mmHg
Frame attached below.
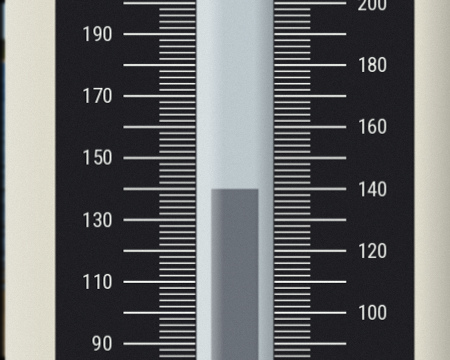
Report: 140 mmHg
